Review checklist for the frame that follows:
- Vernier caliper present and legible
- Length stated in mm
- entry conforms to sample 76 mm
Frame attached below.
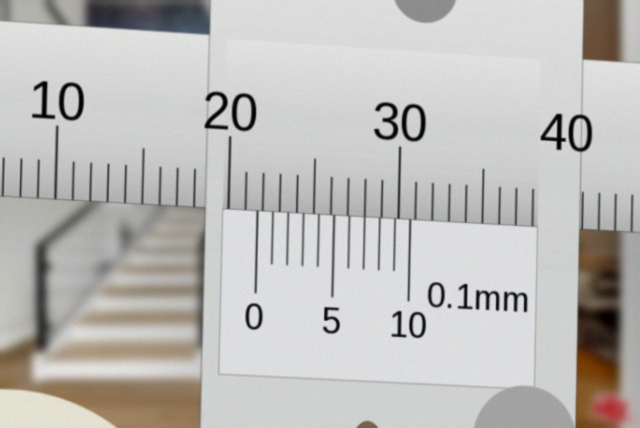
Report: 21.7 mm
